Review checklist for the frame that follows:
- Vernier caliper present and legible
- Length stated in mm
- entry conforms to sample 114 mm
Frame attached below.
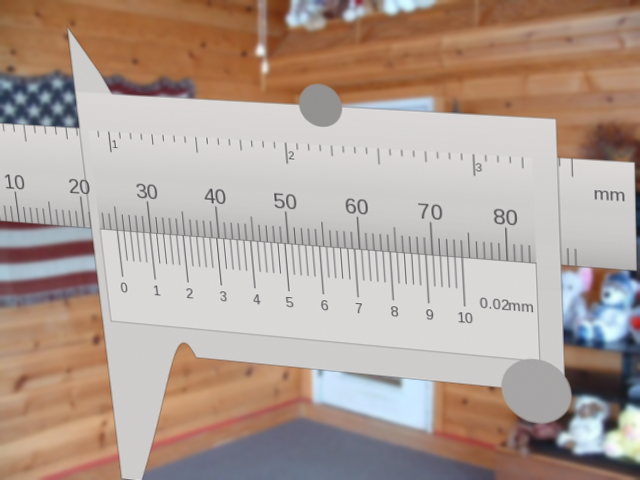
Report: 25.0 mm
